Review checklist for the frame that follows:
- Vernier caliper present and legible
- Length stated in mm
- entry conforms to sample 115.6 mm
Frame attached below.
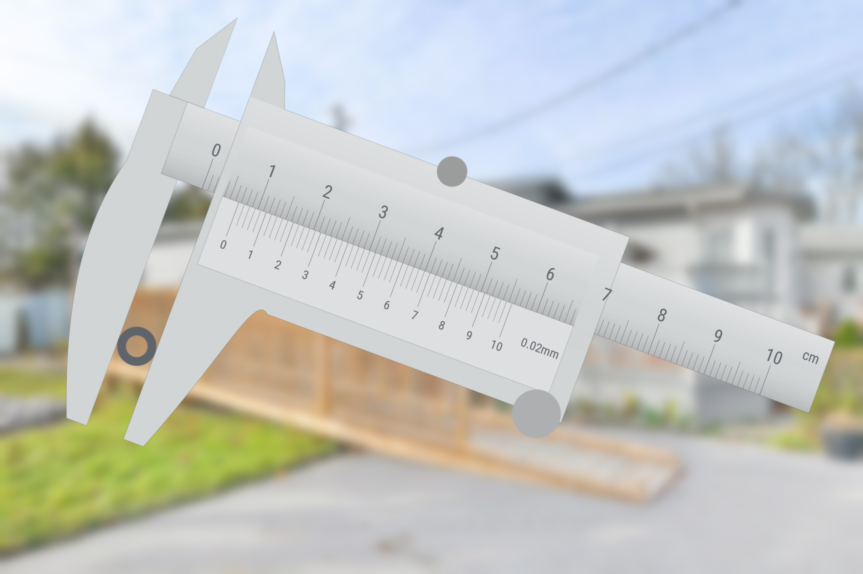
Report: 6.6 mm
